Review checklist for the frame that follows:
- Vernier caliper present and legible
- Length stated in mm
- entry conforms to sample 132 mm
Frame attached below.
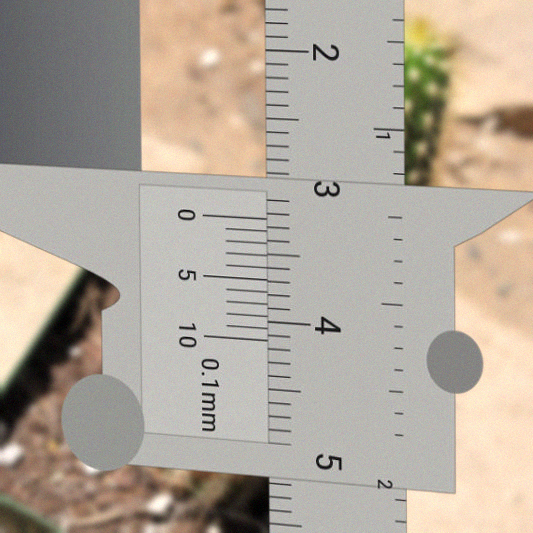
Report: 32.4 mm
